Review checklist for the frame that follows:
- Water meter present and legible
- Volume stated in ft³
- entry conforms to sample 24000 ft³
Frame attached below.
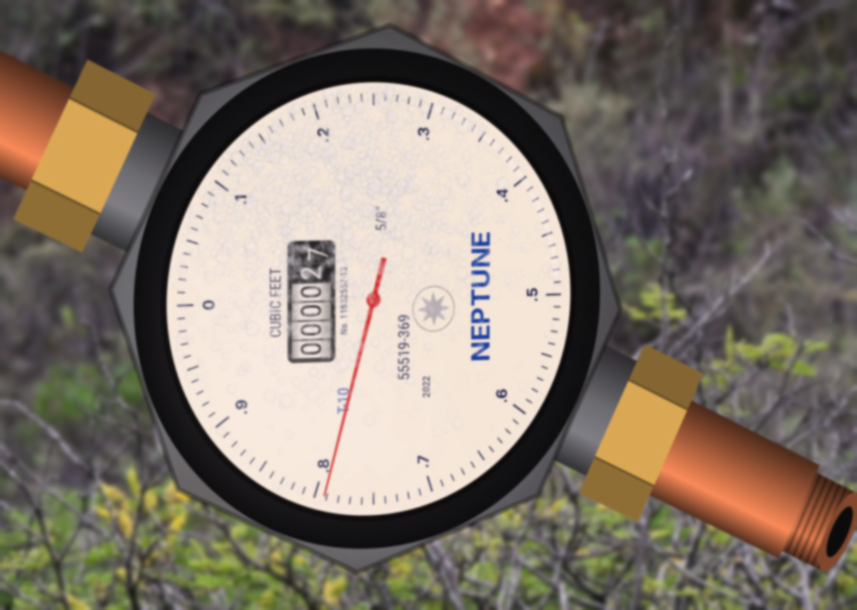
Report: 26.79 ft³
